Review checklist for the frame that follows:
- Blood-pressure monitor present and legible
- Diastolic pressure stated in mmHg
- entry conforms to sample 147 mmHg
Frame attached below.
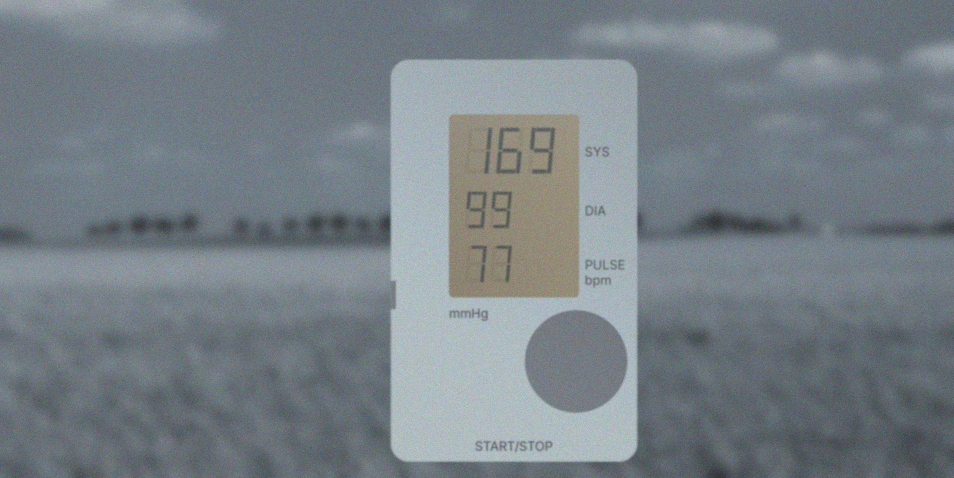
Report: 99 mmHg
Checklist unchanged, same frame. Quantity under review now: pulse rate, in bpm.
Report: 77 bpm
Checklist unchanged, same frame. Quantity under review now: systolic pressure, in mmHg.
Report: 169 mmHg
